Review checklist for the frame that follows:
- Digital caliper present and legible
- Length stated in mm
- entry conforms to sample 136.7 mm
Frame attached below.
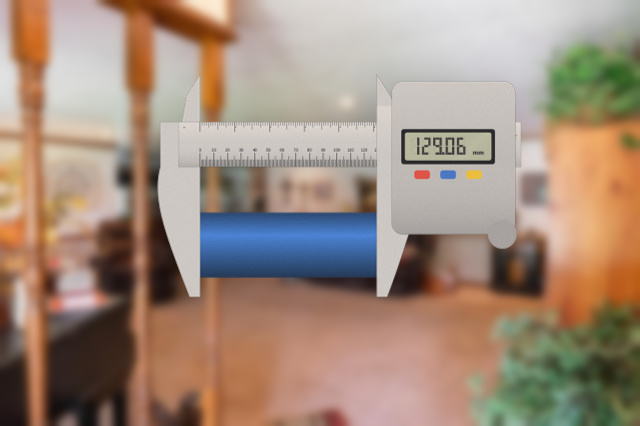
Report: 129.06 mm
